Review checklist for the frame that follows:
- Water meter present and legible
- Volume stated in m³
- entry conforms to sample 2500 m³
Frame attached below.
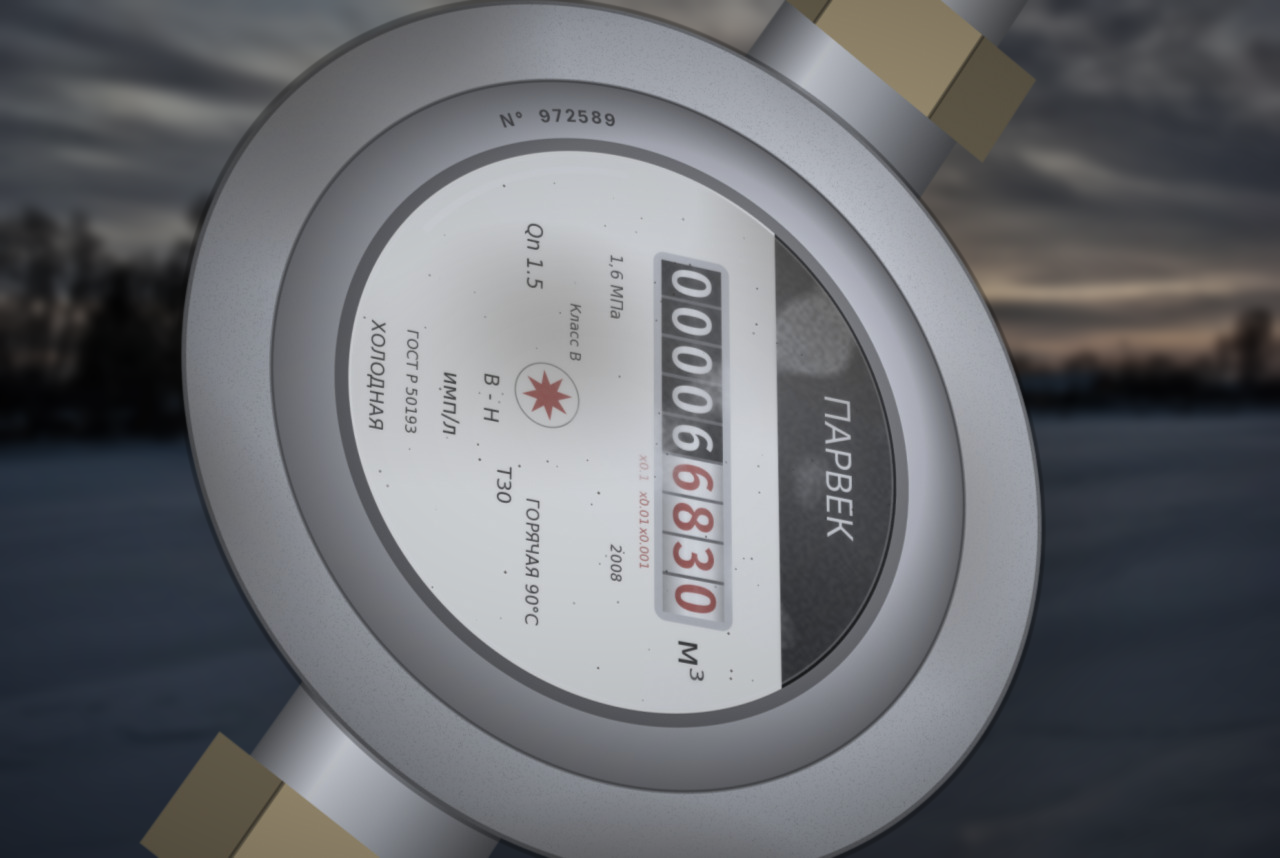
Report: 6.6830 m³
